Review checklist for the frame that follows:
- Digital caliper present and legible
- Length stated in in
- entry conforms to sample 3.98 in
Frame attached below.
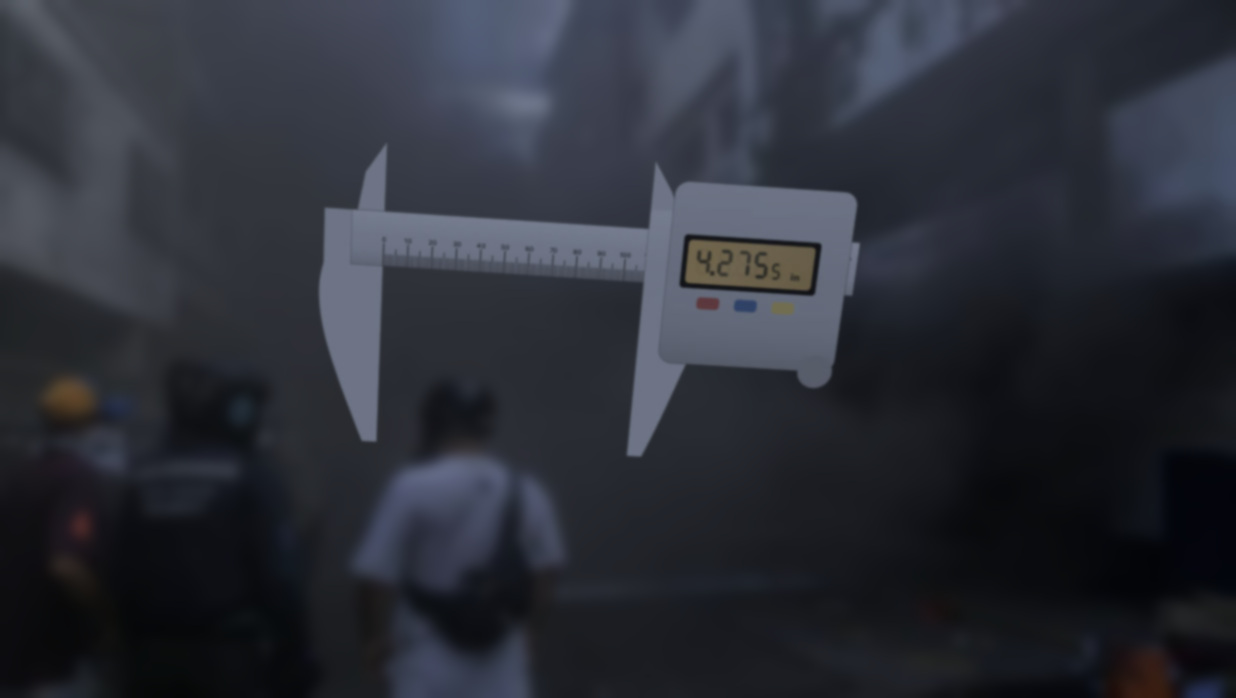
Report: 4.2755 in
